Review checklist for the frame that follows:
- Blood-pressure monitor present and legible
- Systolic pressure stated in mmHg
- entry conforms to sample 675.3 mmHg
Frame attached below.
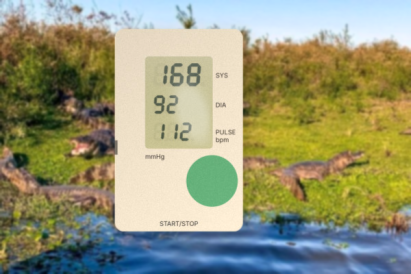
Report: 168 mmHg
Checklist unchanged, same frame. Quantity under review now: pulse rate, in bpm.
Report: 112 bpm
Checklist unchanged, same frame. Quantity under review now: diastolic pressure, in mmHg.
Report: 92 mmHg
